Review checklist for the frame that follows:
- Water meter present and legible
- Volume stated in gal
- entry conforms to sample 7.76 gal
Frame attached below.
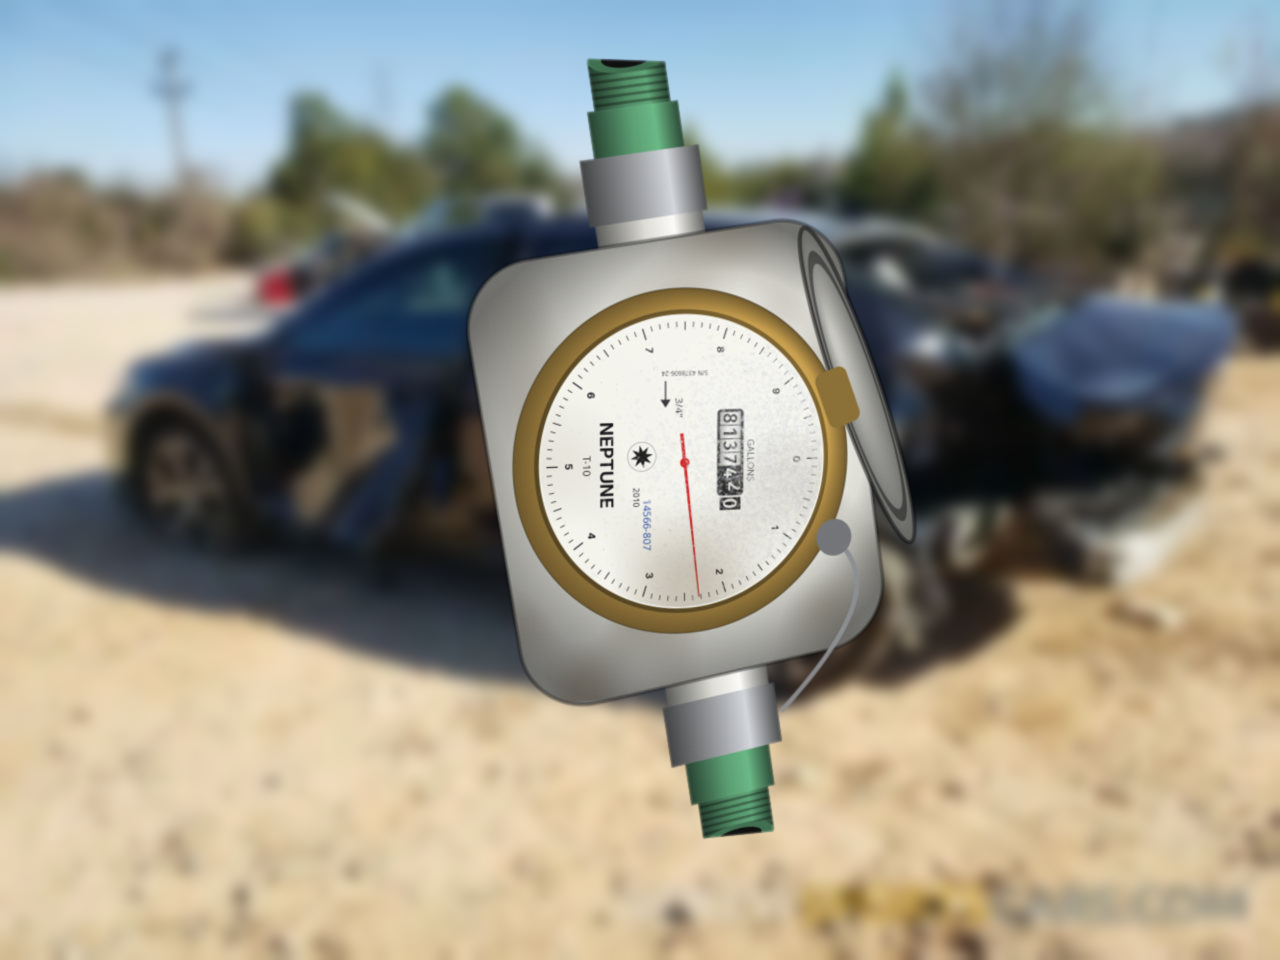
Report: 8137422.3 gal
